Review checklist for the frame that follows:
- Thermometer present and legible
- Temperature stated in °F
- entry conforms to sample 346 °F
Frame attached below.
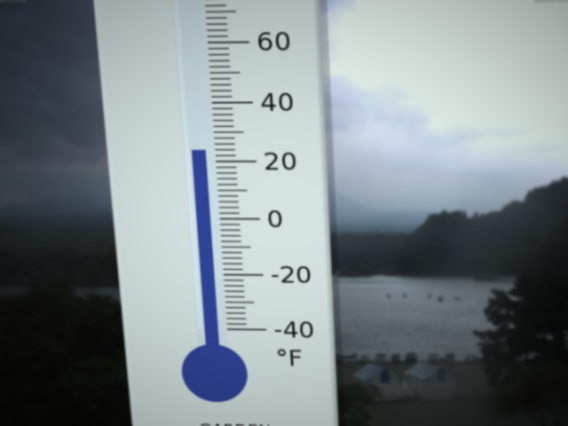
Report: 24 °F
